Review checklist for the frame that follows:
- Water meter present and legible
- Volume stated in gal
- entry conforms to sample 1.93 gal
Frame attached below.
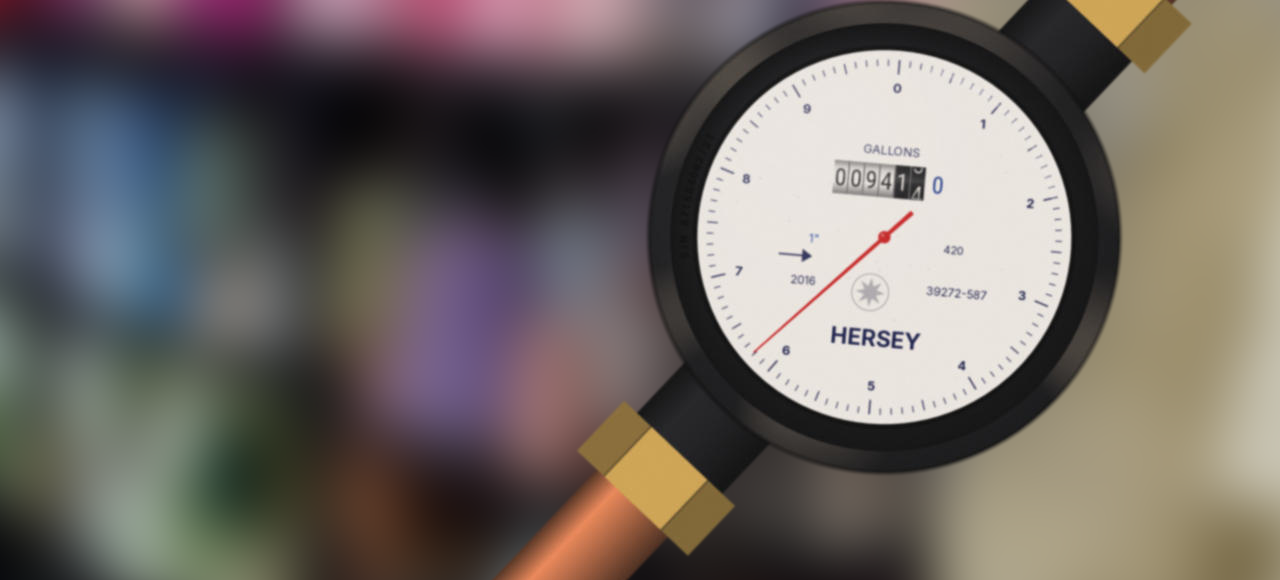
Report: 94136.2 gal
